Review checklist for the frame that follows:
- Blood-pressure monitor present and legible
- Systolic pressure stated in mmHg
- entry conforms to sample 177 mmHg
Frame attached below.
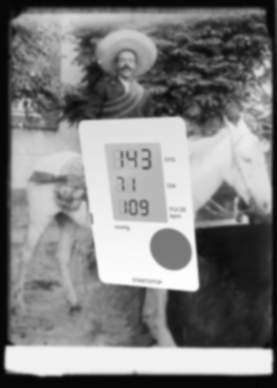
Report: 143 mmHg
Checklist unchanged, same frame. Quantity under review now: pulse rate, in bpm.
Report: 109 bpm
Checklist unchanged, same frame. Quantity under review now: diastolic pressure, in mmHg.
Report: 71 mmHg
